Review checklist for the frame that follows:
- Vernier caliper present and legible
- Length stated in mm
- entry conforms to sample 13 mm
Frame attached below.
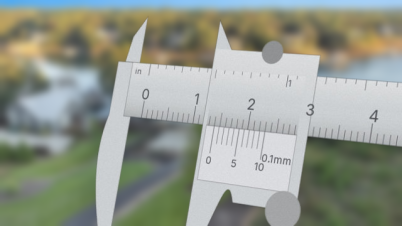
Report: 14.0 mm
